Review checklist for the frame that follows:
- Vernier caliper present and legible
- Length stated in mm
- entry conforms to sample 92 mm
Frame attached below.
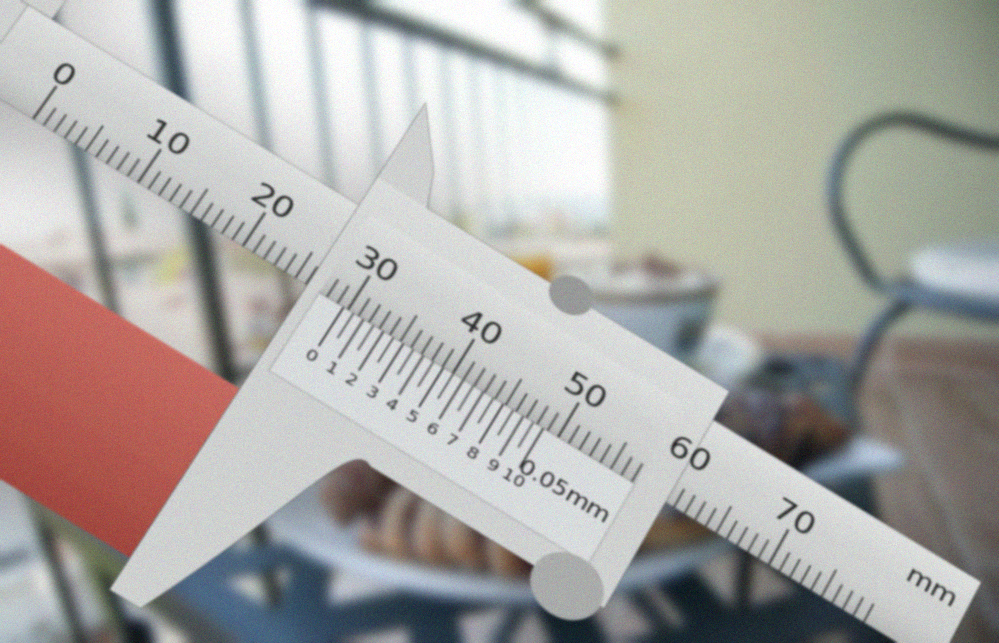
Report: 29.6 mm
